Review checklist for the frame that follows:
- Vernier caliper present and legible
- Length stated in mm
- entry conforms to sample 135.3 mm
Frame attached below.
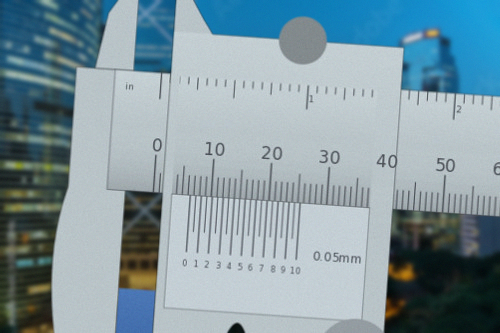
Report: 6.4 mm
